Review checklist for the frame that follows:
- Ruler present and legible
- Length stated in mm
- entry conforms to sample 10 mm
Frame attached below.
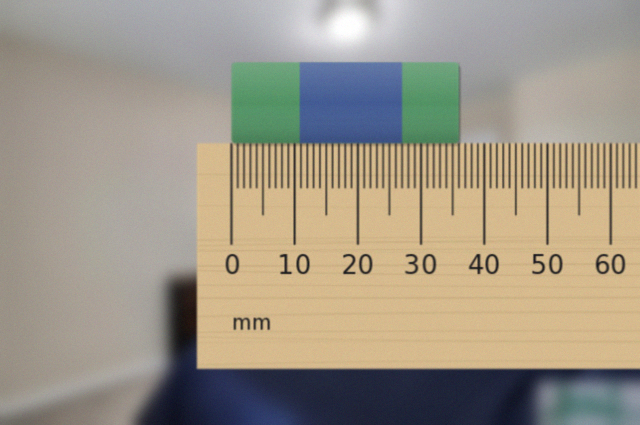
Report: 36 mm
